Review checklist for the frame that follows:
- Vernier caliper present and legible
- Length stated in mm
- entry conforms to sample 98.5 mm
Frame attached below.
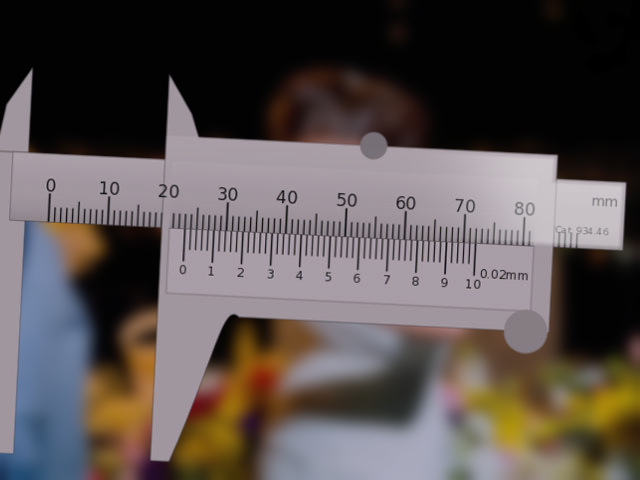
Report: 23.0 mm
